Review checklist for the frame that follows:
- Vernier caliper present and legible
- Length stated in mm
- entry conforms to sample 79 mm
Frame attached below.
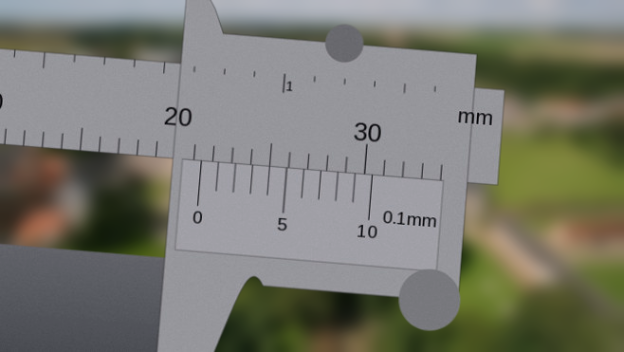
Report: 21.4 mm
